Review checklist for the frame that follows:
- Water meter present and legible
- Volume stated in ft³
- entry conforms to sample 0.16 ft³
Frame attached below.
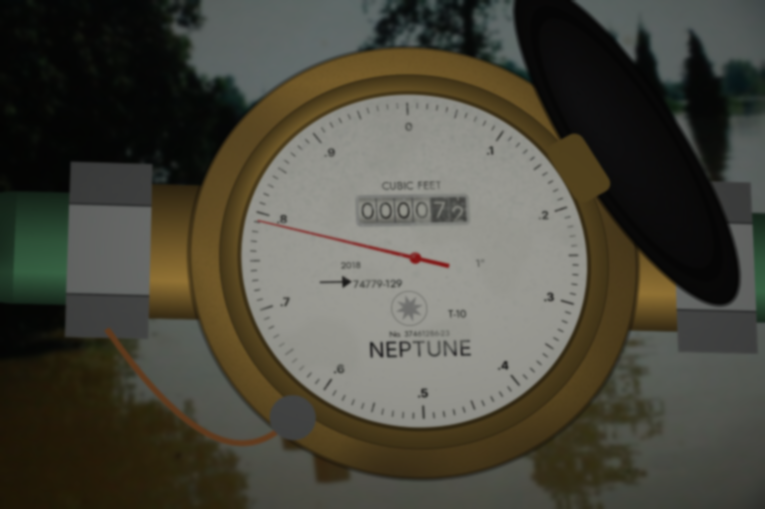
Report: 71.79 ft³
